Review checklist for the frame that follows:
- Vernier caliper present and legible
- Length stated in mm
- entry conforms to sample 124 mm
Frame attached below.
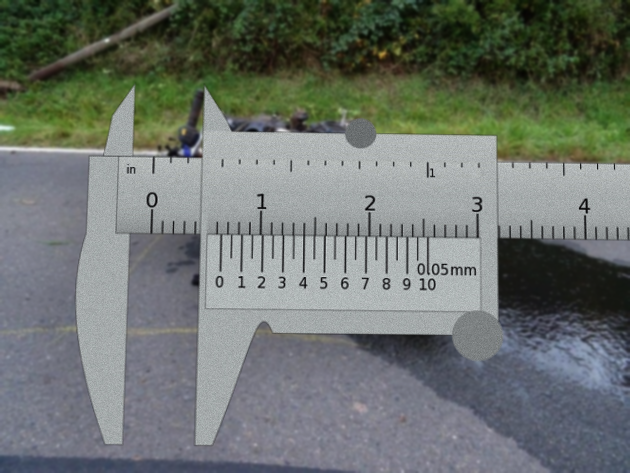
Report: 6.4 mm
